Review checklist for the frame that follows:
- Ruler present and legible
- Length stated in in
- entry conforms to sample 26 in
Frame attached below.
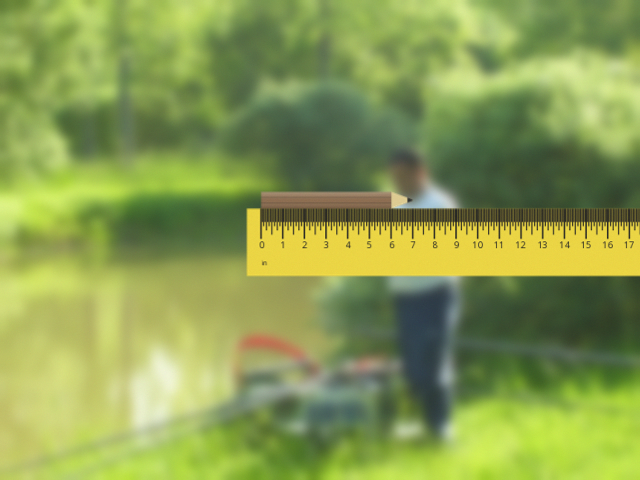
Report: 7 in
